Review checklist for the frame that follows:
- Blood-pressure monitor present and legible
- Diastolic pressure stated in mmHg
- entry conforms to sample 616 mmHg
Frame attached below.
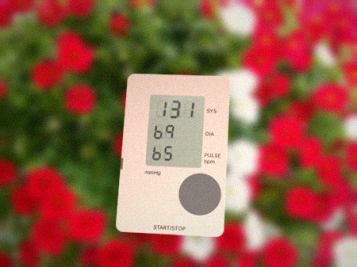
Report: 69 mmHg
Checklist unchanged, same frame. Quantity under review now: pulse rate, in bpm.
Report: 65 bpm
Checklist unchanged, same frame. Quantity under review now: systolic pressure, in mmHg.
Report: 131 mmHg
